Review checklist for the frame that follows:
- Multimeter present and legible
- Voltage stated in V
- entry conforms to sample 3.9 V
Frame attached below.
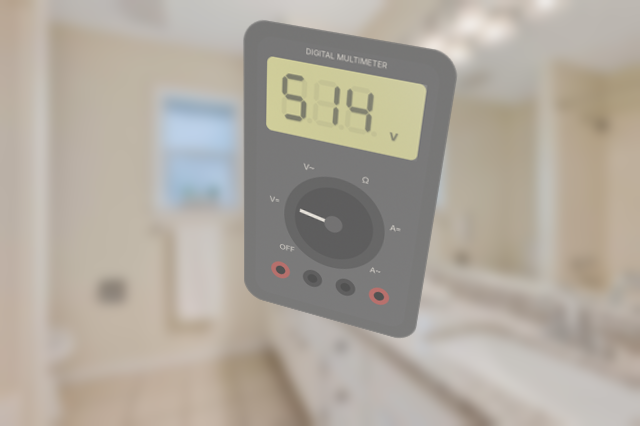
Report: 514 V
